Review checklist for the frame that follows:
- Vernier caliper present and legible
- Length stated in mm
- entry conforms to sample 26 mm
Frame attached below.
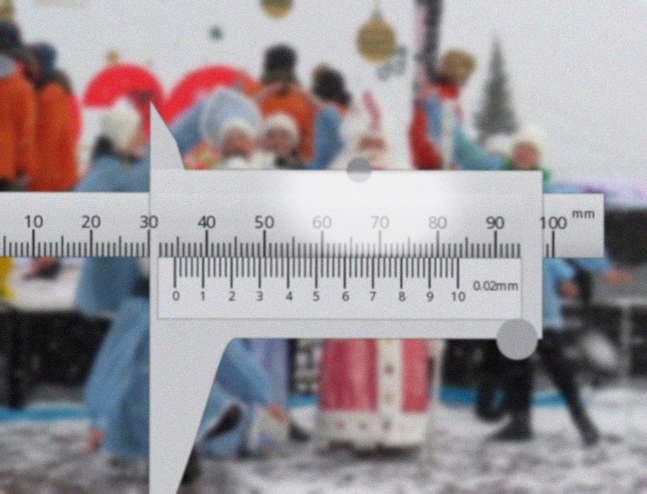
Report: 34.5 mm
